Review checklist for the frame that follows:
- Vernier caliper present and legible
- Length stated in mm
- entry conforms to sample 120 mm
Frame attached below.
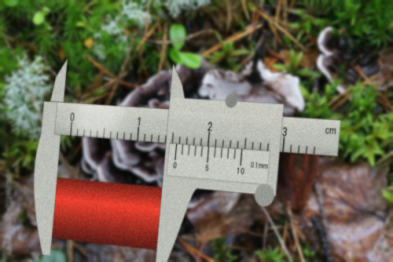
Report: 15.6 mm
